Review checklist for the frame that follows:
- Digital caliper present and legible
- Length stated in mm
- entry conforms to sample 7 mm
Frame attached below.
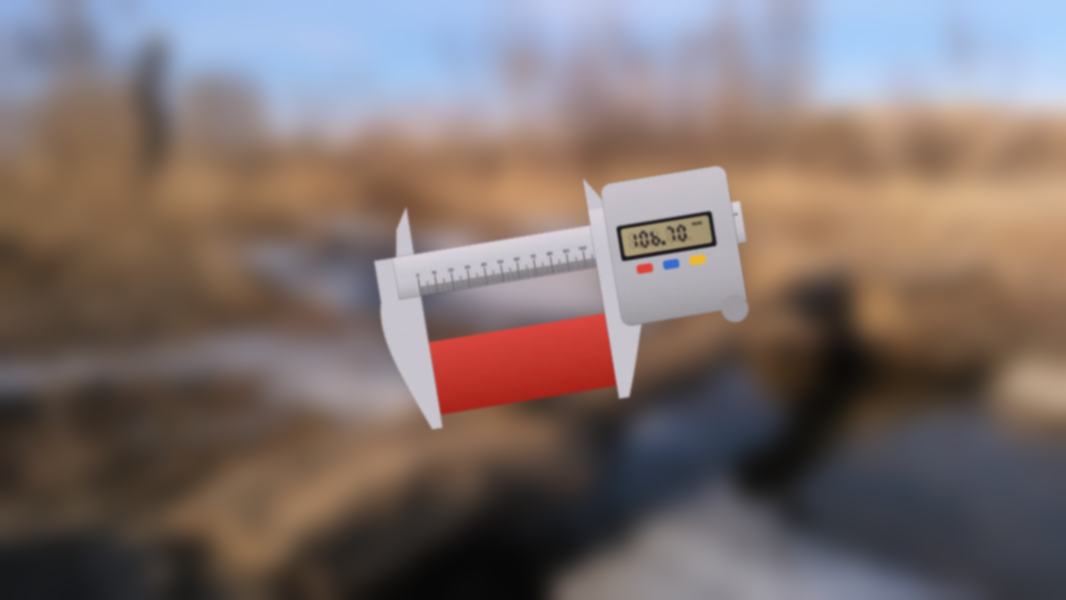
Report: 106.70 mm
